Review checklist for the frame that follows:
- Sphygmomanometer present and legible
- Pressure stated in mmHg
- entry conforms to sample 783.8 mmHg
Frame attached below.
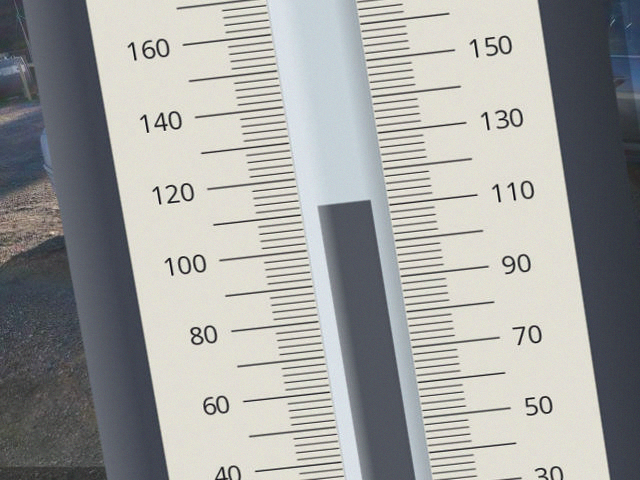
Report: 112 mmHg
